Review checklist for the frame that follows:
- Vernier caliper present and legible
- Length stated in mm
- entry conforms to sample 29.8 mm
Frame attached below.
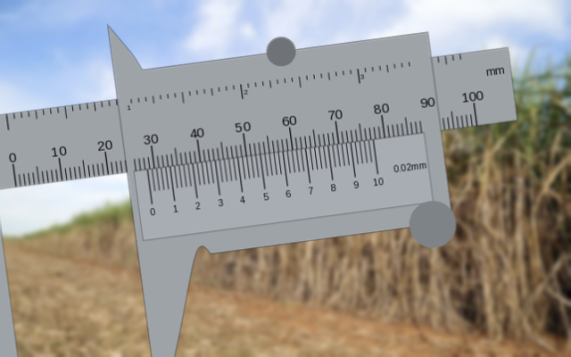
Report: 28.5 mm
